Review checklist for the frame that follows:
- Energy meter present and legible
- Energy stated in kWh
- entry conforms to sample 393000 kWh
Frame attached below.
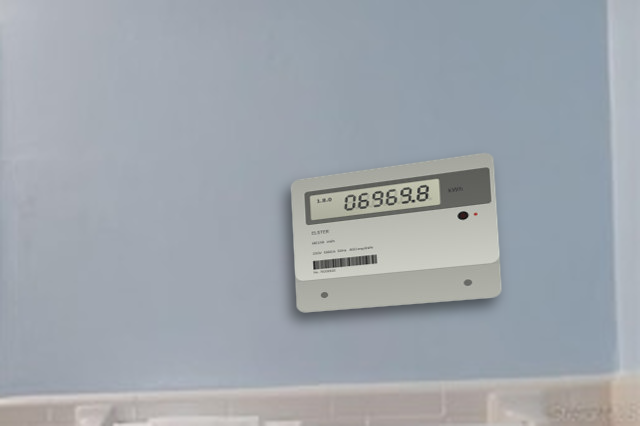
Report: 6969.8 kWh
